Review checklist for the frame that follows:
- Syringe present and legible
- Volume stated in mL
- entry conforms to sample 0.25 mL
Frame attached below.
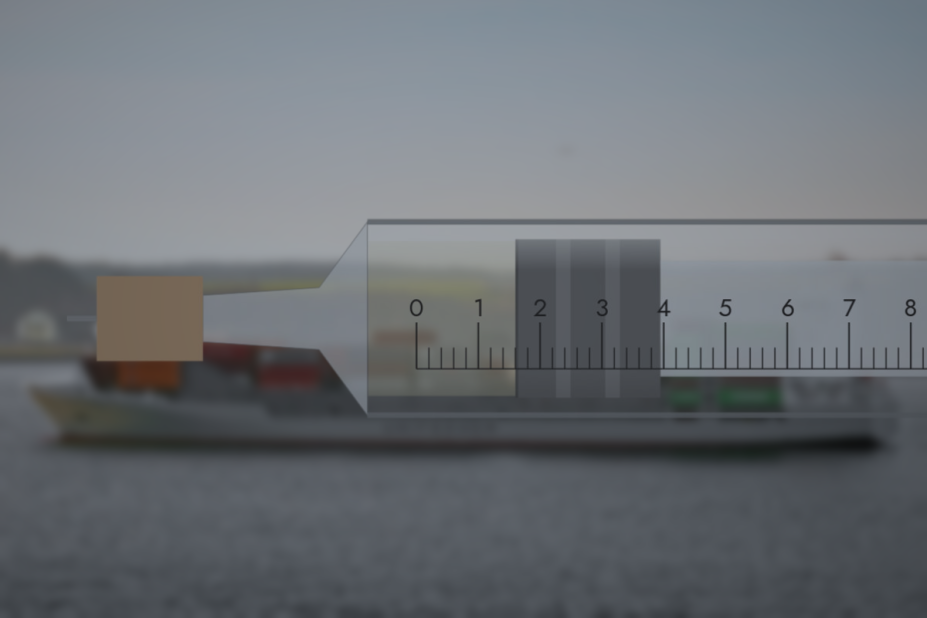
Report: 1.6 mL
